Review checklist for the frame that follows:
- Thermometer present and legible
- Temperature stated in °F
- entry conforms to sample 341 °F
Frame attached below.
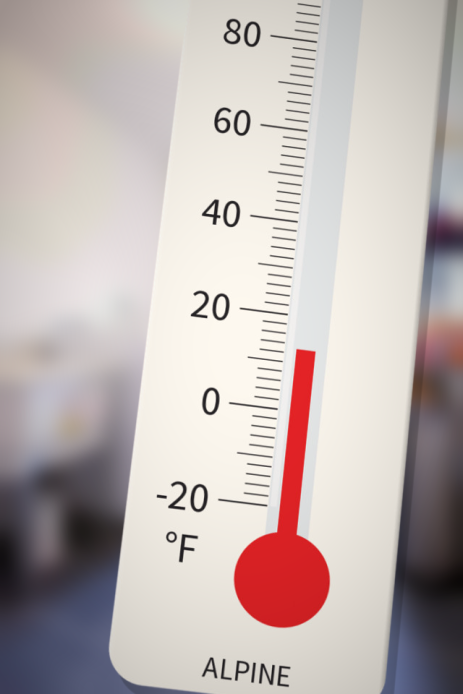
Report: 13 °F
